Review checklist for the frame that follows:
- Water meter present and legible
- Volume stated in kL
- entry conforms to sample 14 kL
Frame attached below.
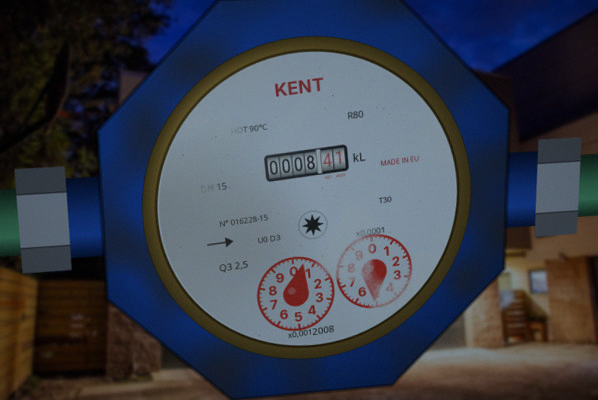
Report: 8.4105 kL
